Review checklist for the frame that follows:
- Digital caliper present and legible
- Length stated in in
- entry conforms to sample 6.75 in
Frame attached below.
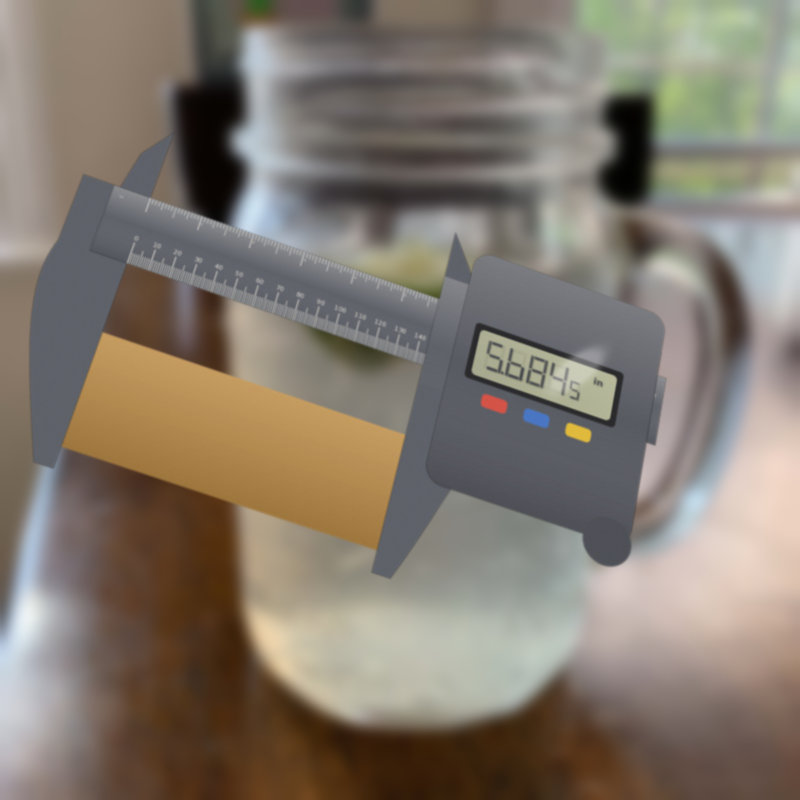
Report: 5.6845 in
